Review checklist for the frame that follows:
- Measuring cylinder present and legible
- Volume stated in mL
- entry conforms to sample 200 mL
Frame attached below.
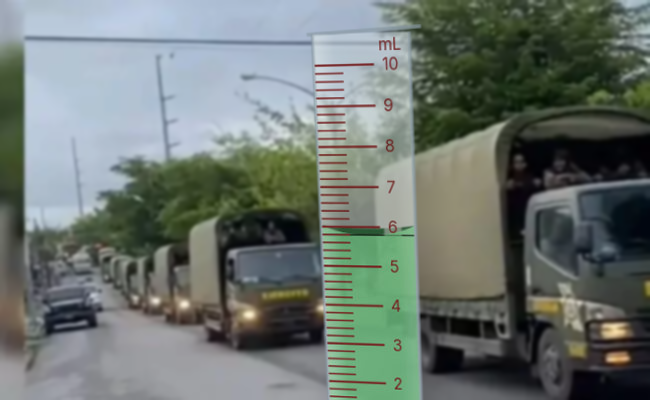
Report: 5.8 mL
